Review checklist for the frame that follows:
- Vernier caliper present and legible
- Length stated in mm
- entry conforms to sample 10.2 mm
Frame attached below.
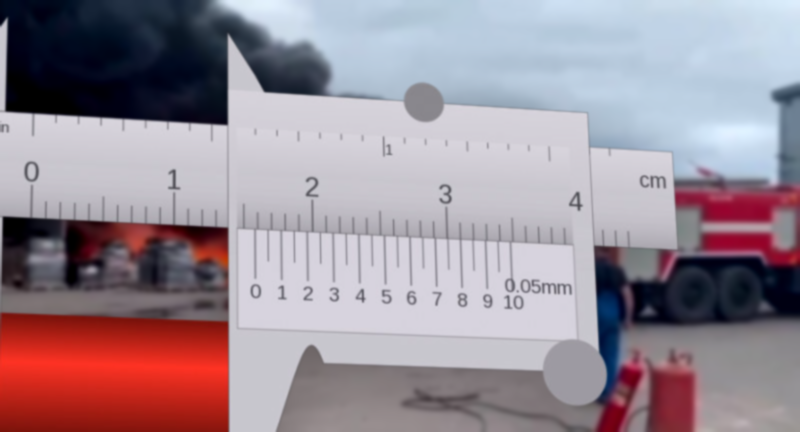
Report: 15.8 mm
